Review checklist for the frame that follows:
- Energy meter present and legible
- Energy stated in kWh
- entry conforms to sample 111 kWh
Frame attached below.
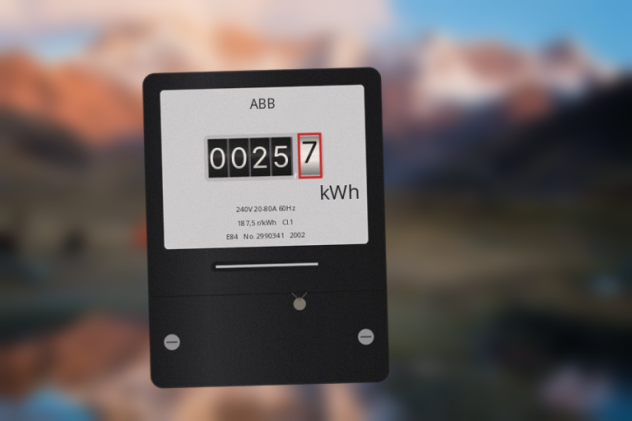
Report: 25.7 kWh
